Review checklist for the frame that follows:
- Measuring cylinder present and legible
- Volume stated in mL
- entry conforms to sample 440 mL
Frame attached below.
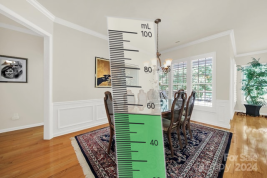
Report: 55 mL
